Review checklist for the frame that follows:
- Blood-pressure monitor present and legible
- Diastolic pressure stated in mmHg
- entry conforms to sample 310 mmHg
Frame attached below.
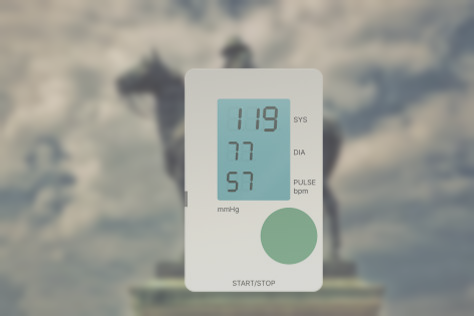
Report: 77 mmHg
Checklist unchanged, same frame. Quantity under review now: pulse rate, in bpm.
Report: 57 bpm
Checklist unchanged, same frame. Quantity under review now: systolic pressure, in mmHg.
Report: 119 mmHg
